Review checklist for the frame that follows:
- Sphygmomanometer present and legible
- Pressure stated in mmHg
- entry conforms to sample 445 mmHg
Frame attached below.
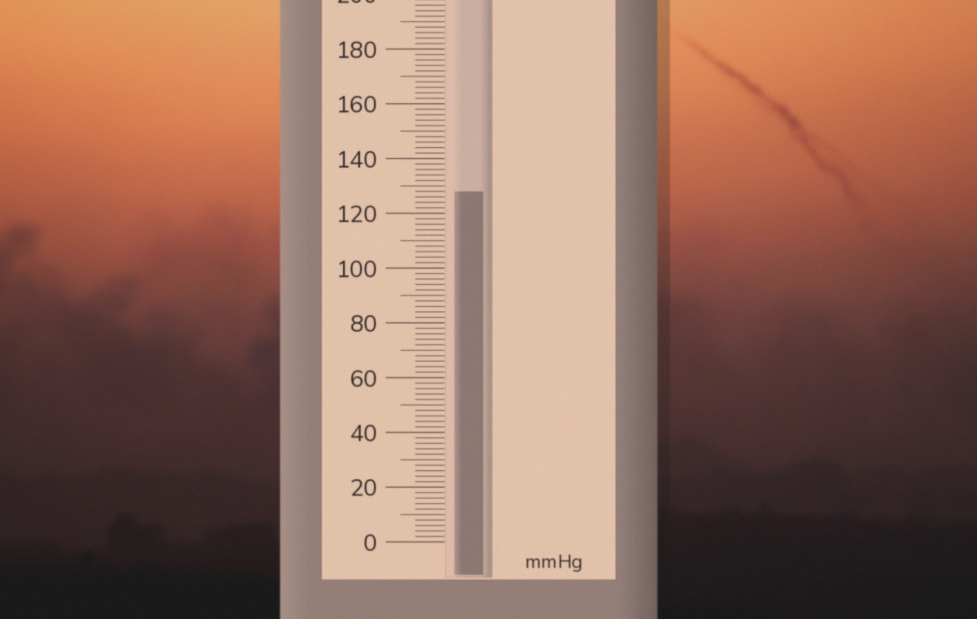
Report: 128 mmHg
